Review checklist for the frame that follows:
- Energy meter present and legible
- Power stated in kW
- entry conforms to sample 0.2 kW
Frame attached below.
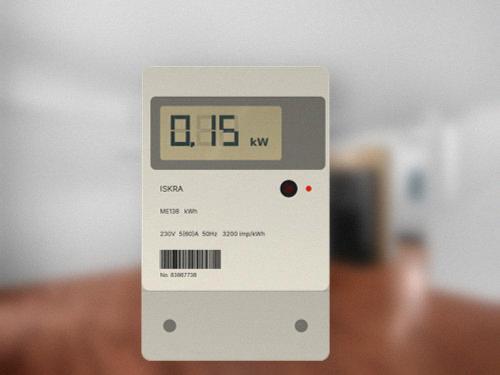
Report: 0.15 kW
